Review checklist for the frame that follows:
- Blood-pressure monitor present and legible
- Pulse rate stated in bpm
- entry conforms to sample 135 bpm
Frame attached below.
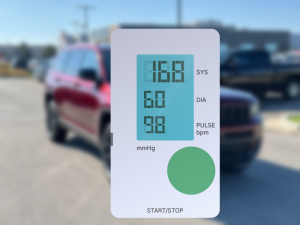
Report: 98 bpm
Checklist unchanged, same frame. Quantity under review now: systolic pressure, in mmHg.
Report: 168 mmHg
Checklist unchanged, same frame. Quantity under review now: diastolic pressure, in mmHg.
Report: 60 mmHg
